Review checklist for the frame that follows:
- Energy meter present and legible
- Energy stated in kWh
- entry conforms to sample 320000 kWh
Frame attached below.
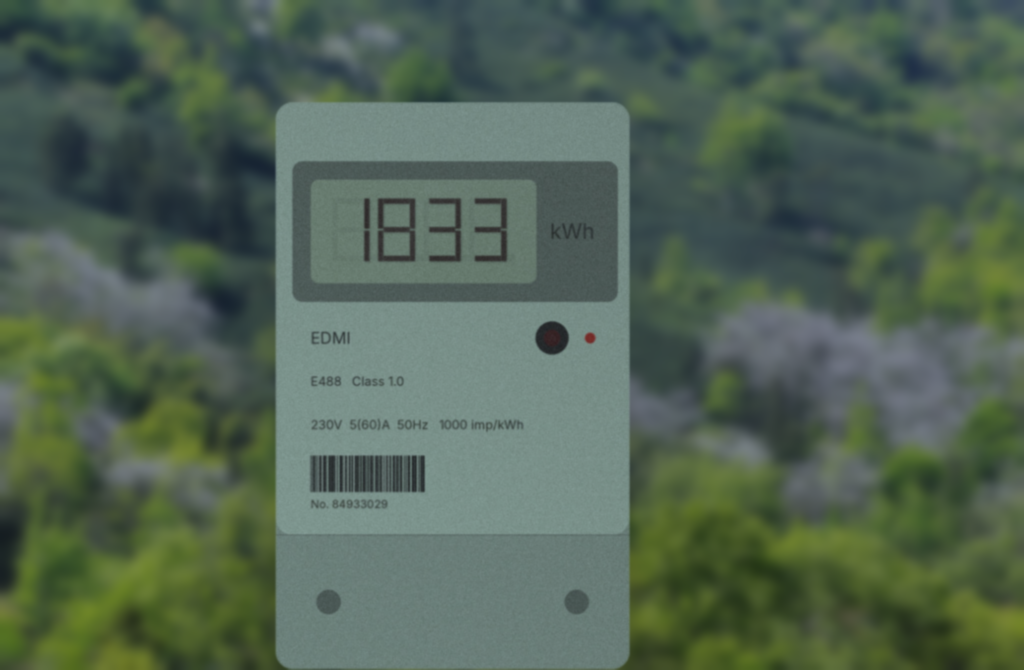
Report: 1833 kWh
